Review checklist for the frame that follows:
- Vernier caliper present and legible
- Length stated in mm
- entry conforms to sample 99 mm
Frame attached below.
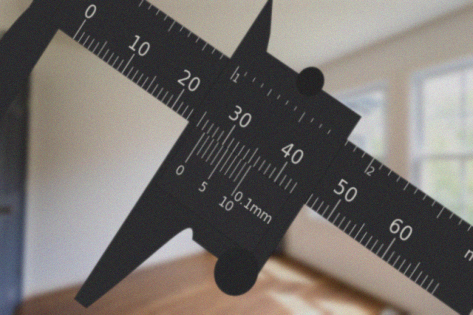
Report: 26.6 mm
